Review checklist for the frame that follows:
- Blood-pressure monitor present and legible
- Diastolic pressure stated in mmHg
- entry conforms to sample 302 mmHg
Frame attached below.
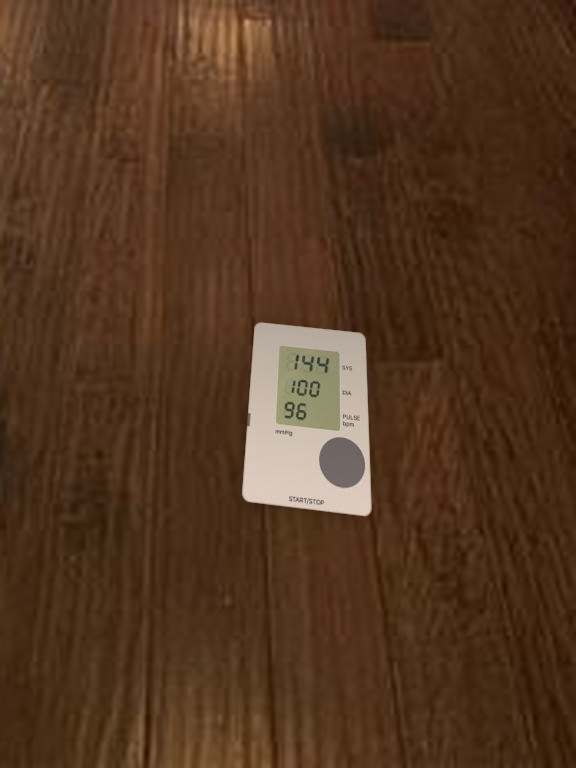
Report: 100 mmHg
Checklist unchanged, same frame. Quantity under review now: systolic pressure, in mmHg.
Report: 144 mmHg
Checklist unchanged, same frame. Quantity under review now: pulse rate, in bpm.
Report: 96 bpm
